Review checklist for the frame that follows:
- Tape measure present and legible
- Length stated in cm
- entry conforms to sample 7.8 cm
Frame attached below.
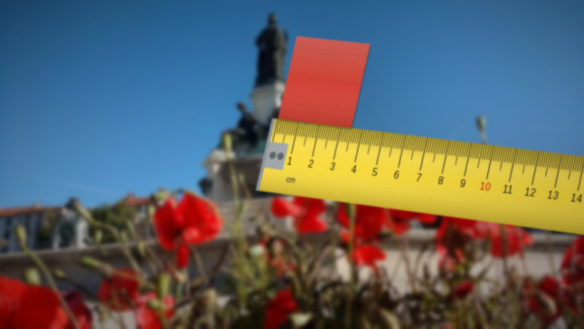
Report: 3.5 cm
